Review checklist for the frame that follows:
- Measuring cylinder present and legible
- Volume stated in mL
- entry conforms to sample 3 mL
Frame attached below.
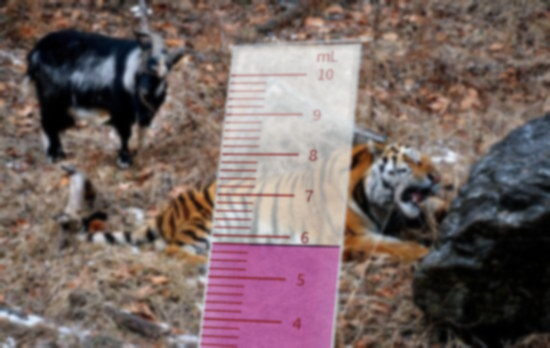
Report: 5.8 mL
